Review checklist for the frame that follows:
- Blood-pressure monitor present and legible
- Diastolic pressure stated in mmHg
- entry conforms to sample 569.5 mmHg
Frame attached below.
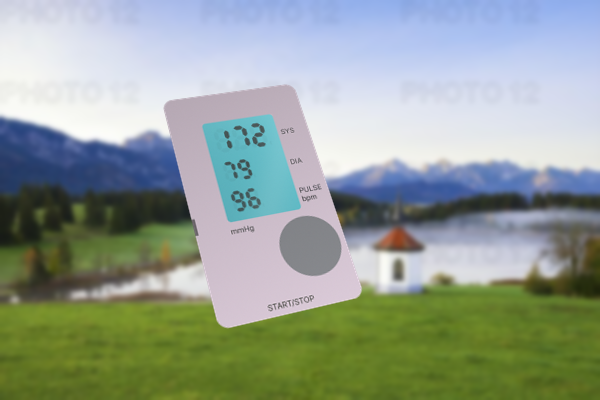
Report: 79 mmHg
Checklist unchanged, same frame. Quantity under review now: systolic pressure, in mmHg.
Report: 172 mmHg
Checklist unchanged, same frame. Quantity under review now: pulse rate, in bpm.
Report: 96 bpm
